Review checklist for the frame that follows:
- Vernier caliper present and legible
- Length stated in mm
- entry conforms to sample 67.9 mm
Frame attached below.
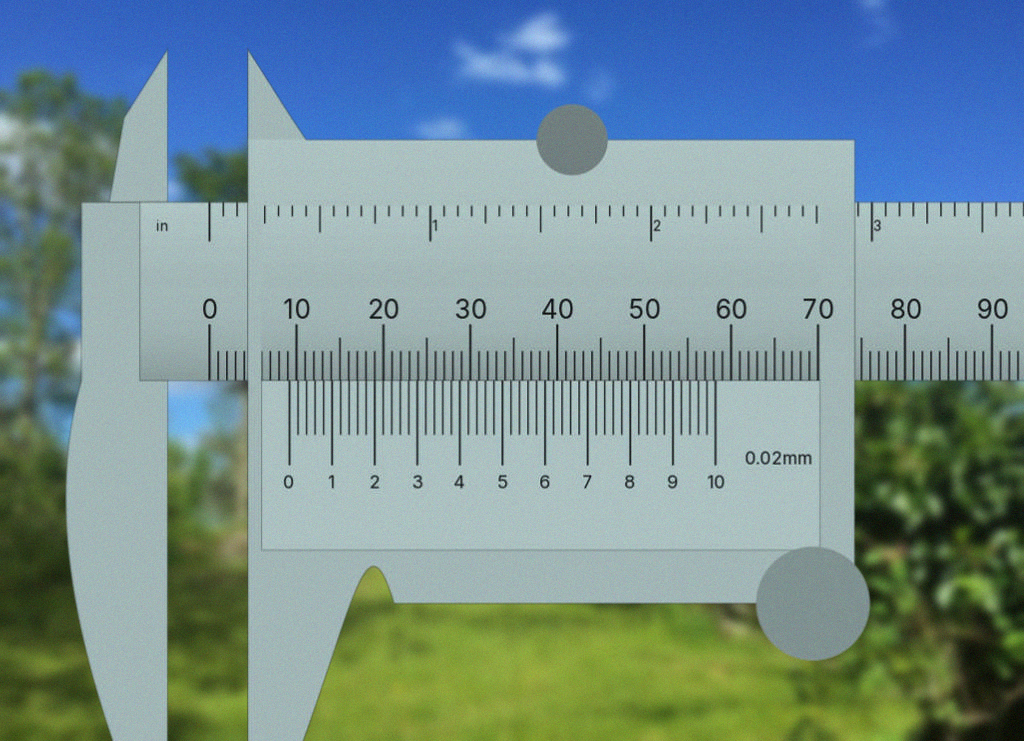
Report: 9.2 mm
